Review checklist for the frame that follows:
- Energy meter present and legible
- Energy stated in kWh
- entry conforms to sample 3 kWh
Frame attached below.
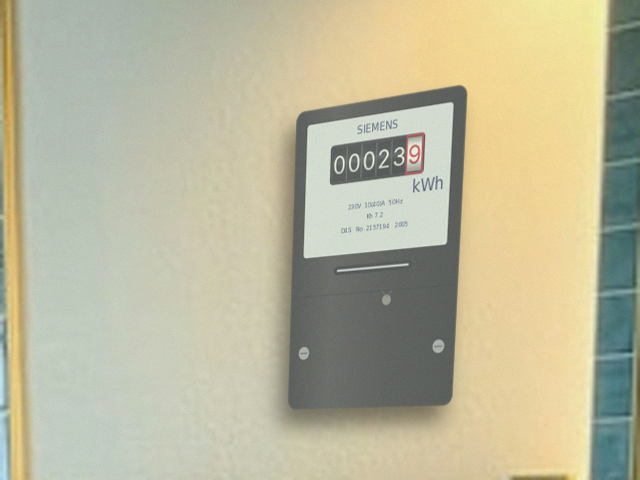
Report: 23.9 kWh
